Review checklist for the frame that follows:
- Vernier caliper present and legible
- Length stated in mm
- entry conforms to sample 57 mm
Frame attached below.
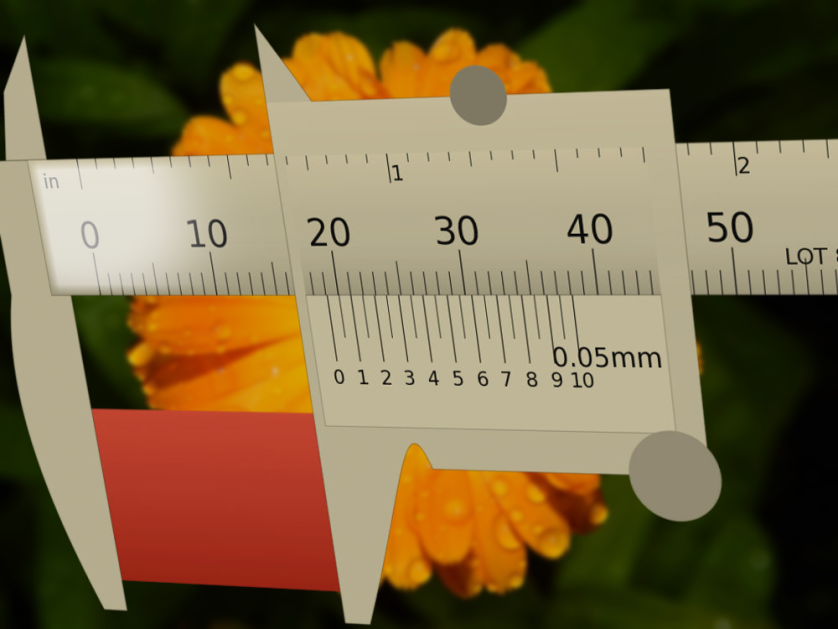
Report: 19.1 mm
